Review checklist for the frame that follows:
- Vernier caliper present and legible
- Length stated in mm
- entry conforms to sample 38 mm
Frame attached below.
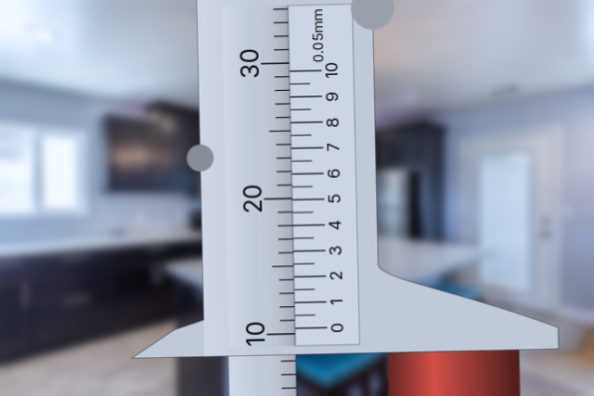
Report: 10.4 mm
